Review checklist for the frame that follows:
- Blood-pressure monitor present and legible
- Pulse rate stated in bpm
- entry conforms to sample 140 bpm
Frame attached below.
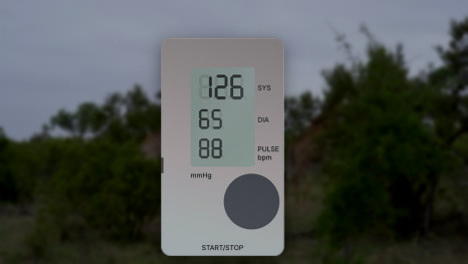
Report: 88 bpm
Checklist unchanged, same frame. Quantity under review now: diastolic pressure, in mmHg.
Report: 65 mmHg
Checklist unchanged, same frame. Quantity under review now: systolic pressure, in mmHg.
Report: 126 mmHg
